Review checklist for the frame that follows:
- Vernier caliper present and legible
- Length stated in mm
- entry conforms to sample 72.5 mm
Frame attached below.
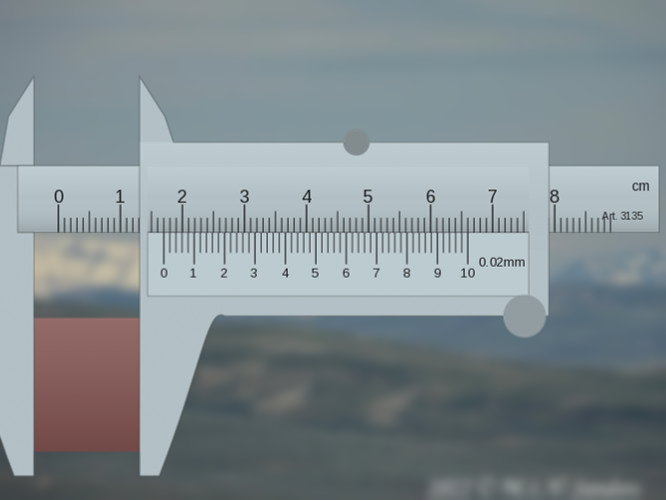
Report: 17.0 mm
